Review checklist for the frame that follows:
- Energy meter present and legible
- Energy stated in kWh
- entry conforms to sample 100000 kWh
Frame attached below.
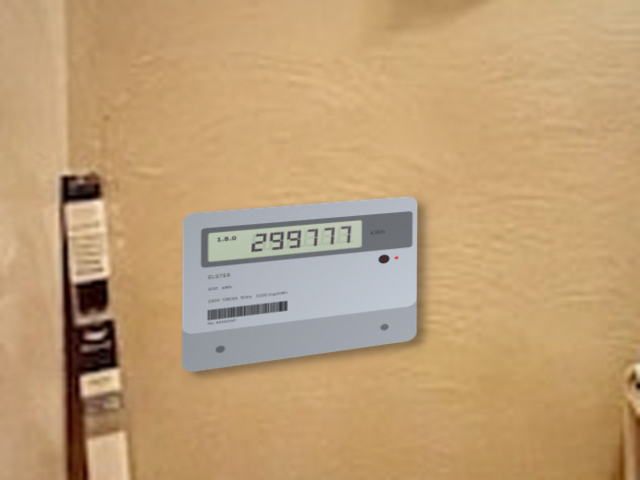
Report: 299777 kWh
